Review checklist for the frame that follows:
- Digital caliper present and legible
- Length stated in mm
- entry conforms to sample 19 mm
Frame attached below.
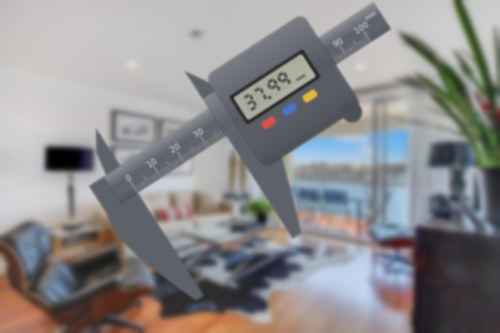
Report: 37.99 mm
